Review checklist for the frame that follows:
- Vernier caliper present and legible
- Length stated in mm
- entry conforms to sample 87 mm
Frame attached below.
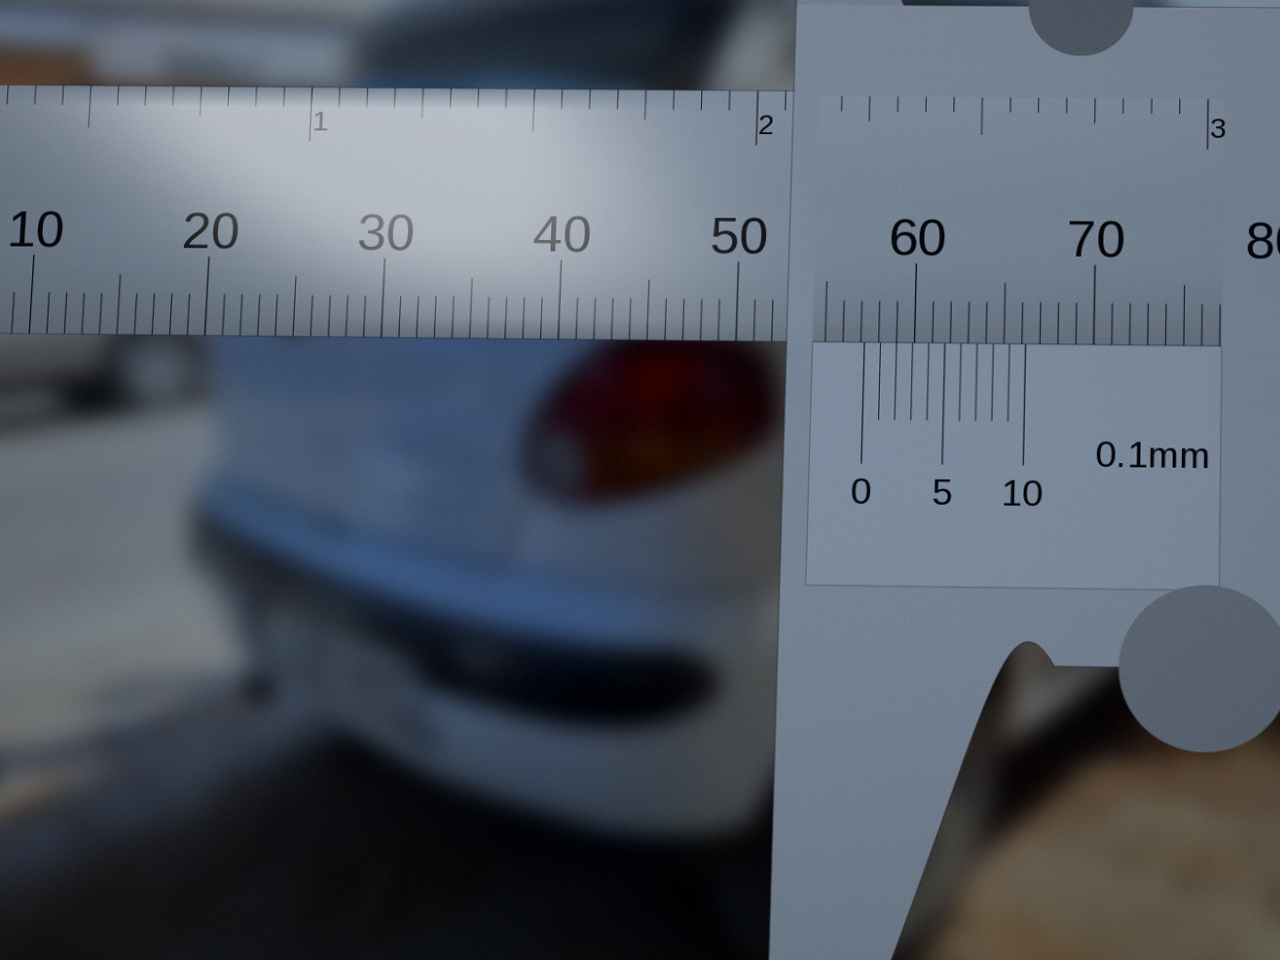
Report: 57.2 mm
